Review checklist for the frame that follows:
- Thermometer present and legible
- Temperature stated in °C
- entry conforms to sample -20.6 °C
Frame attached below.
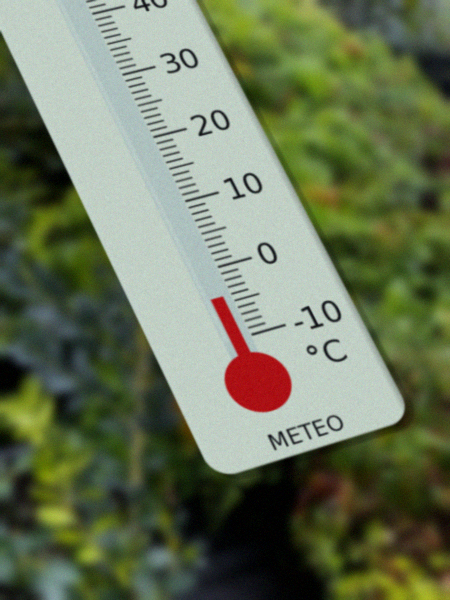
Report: -4 °C
